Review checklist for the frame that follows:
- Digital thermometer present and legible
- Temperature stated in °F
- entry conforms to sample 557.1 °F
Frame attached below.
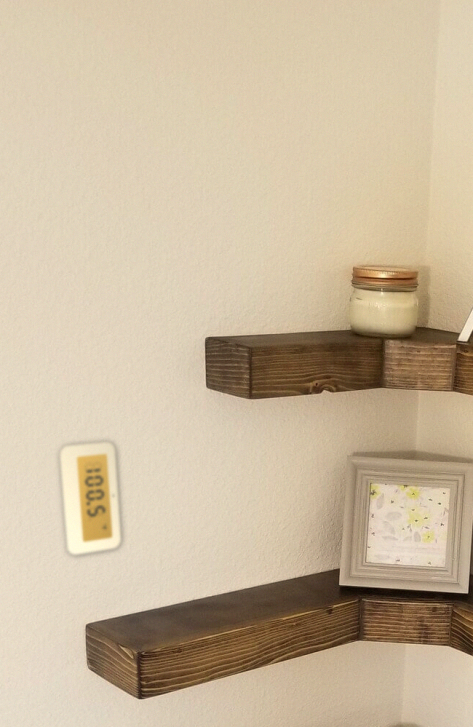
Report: 100.5 °F
